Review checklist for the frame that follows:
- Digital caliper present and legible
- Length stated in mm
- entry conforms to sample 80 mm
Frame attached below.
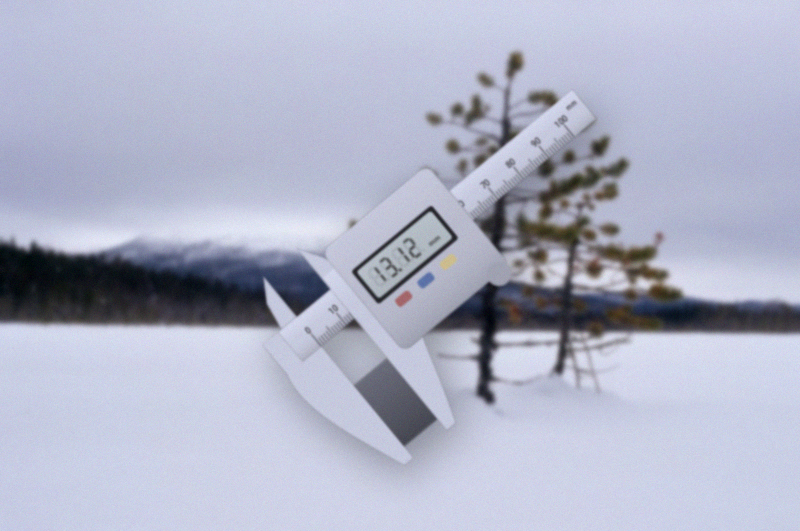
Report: 13.12 mm
